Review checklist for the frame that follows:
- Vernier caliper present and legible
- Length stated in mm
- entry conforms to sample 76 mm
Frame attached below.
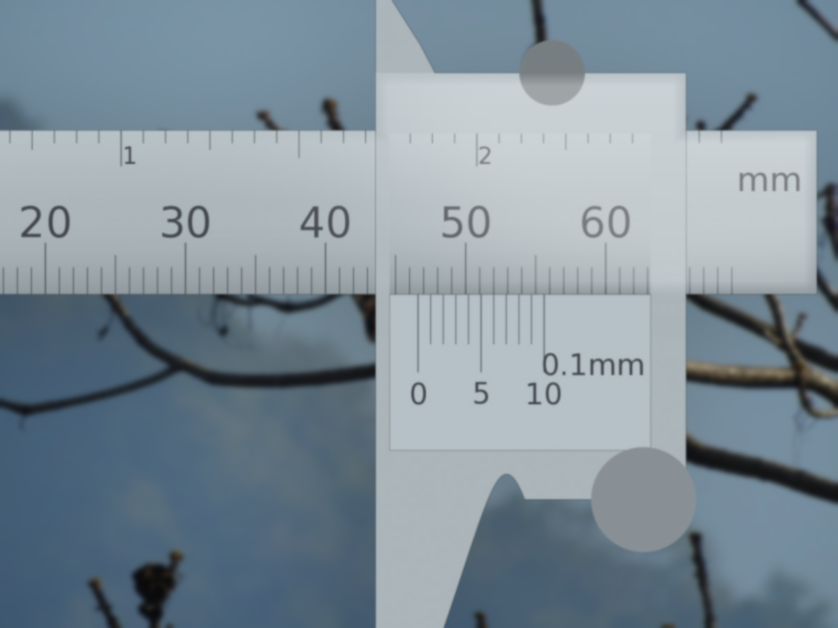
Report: 46.6 mm
